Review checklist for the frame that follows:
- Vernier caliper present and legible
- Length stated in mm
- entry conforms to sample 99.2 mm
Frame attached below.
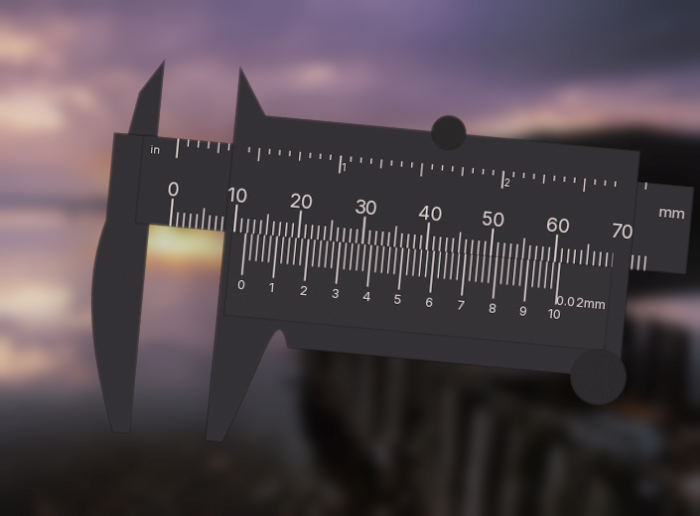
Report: 11.8 mm
